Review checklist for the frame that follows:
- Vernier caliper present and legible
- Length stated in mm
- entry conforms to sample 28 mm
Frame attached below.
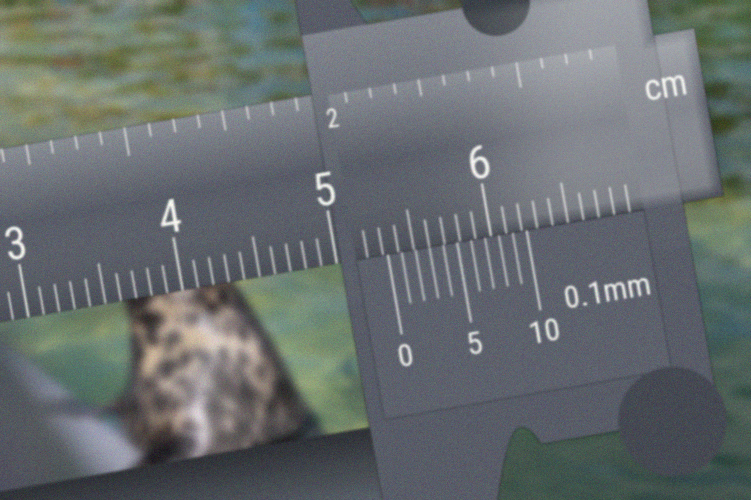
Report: 53.3 mm
